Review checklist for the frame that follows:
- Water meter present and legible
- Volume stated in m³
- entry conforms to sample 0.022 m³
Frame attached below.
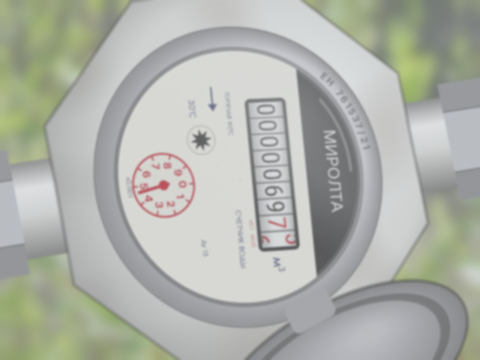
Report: 69.754 m³
